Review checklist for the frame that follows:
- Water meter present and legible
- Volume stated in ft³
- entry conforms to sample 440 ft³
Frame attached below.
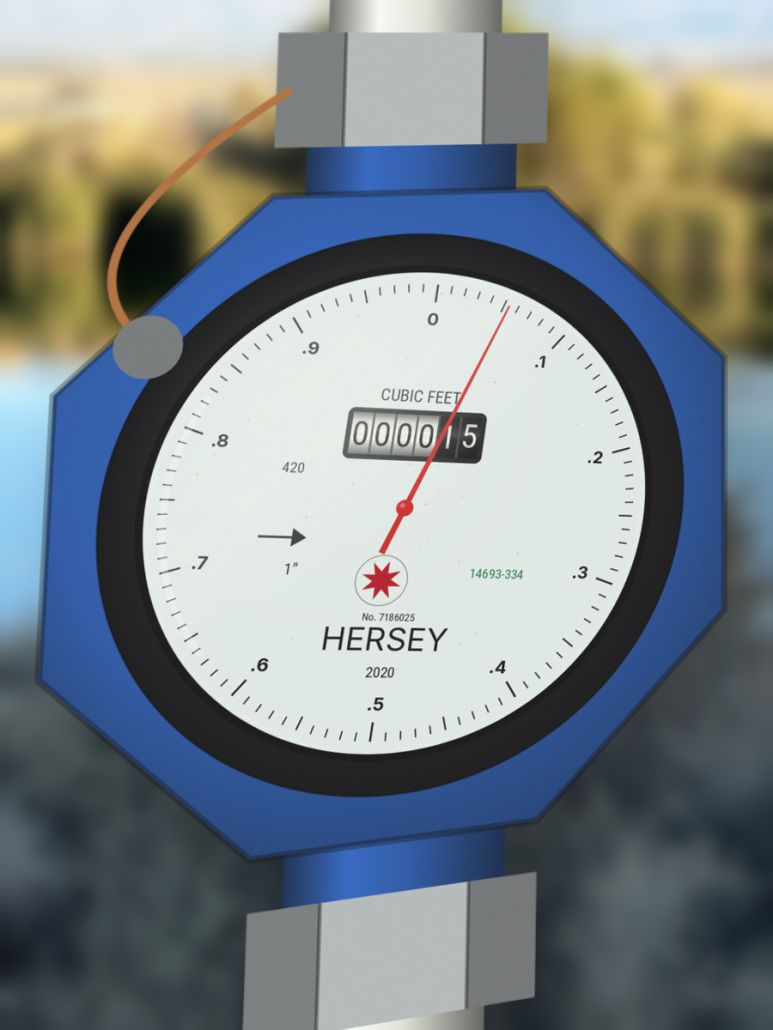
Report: 15.05 ft³
